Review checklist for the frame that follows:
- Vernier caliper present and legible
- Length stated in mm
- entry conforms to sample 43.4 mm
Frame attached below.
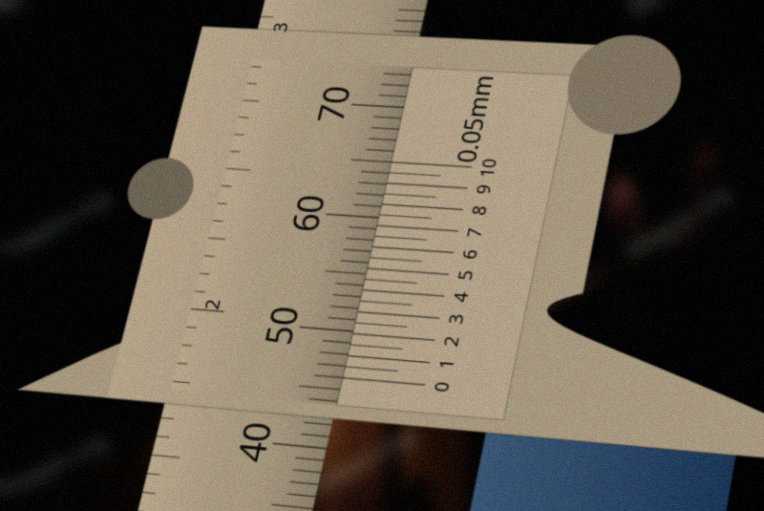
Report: 46.0 mm
